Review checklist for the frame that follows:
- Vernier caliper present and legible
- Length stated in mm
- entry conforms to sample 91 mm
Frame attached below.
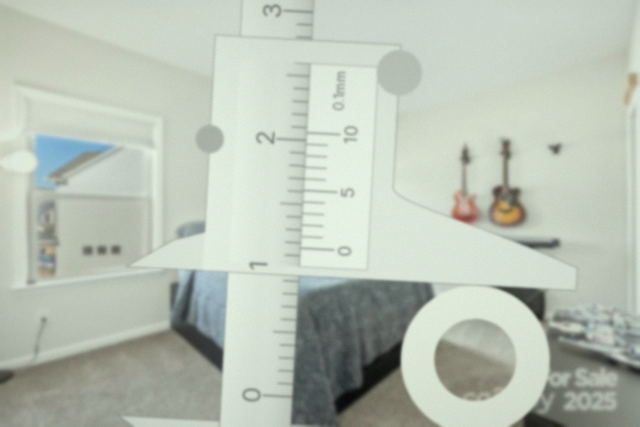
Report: 11.6 mm
